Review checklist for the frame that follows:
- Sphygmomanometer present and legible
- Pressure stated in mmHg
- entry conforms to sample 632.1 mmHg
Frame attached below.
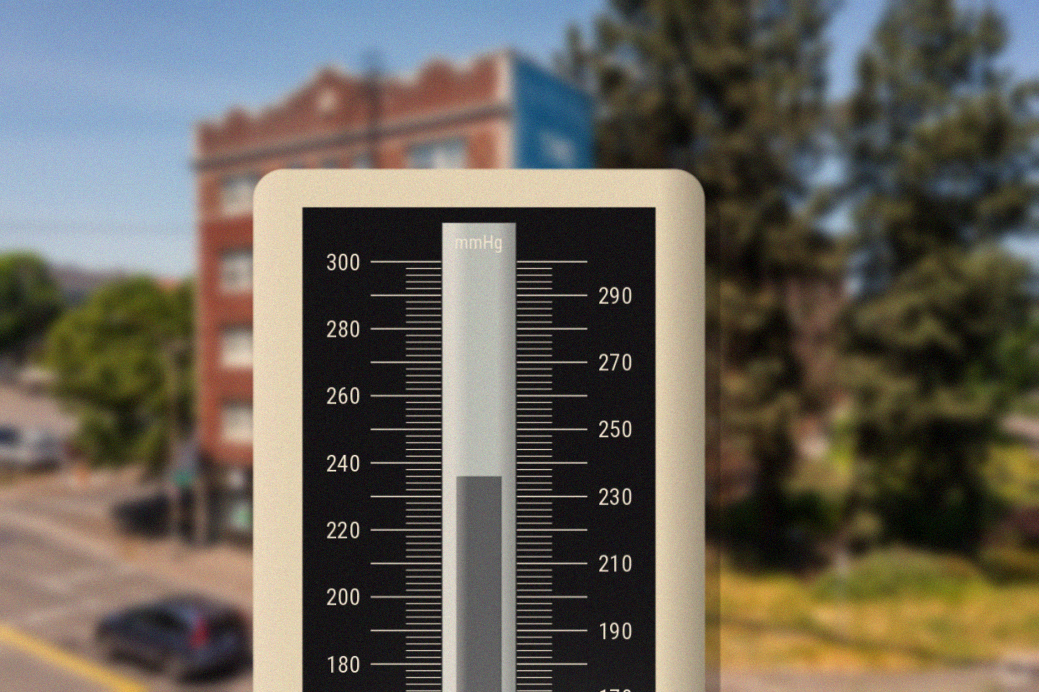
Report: 236 mmHg
